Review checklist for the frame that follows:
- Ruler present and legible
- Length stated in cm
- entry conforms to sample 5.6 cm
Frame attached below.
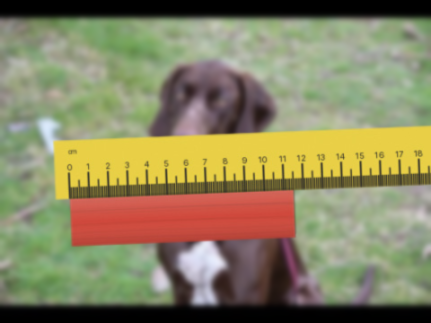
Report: 11.5 cm
